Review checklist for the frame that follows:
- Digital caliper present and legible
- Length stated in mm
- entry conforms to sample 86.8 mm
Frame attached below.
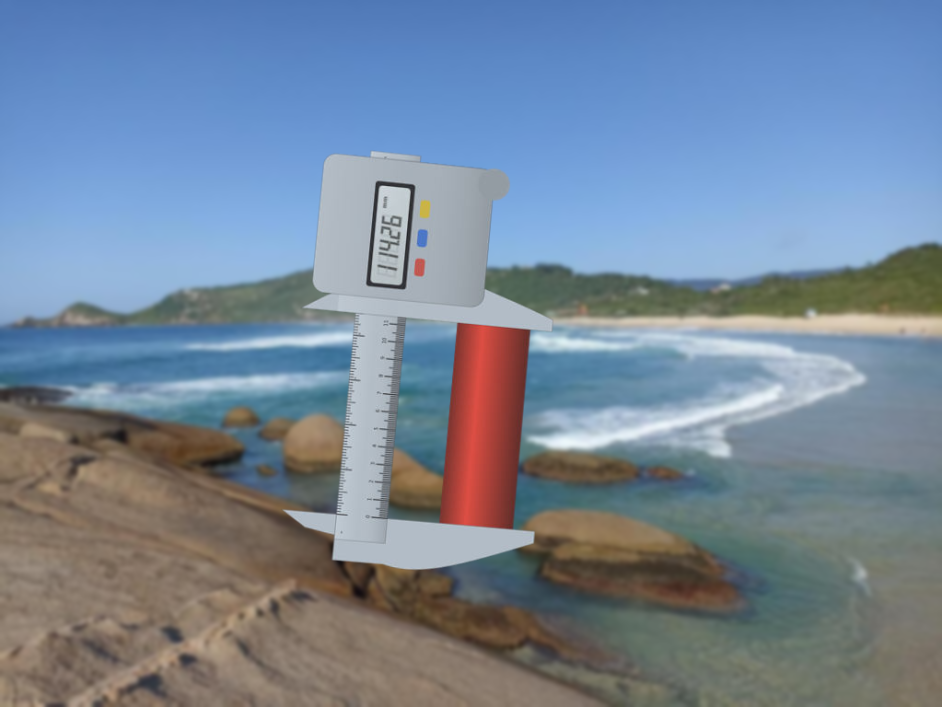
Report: 114.26 mm
